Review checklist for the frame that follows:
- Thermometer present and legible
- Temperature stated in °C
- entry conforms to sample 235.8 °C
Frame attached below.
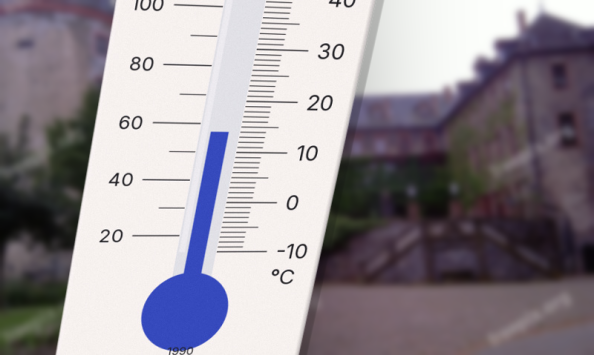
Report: 14 °C
